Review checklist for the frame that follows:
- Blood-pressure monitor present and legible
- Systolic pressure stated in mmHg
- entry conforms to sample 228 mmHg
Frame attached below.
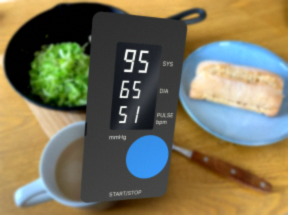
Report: 95 mmHg
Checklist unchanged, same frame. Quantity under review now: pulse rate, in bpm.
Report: 51 bpm
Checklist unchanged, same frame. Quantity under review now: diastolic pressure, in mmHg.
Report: 65 mmHg
